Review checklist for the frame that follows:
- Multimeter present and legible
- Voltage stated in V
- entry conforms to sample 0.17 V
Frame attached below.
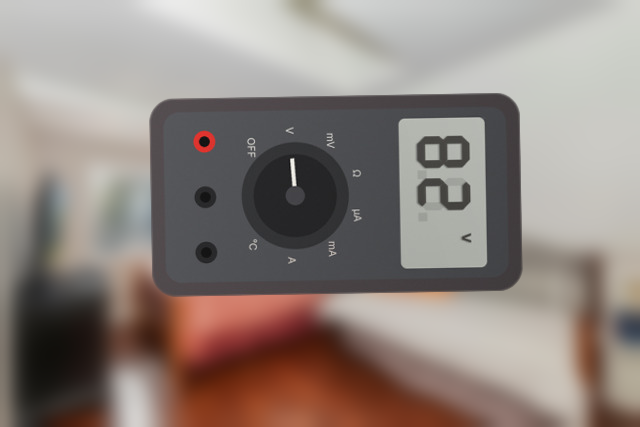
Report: 82 V
